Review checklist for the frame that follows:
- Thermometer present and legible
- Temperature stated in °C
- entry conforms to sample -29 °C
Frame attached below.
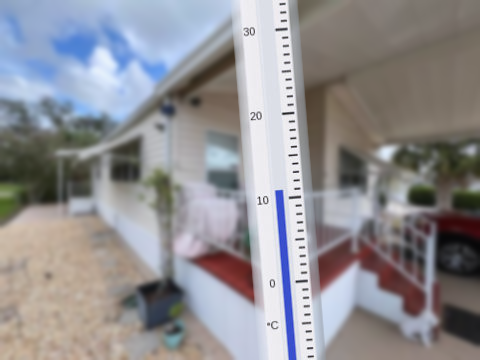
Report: 11 °C
